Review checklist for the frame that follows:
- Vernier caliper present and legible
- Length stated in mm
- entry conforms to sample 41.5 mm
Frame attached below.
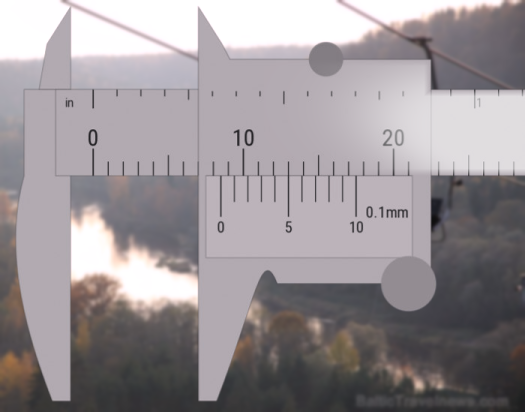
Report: 8.5 mm
